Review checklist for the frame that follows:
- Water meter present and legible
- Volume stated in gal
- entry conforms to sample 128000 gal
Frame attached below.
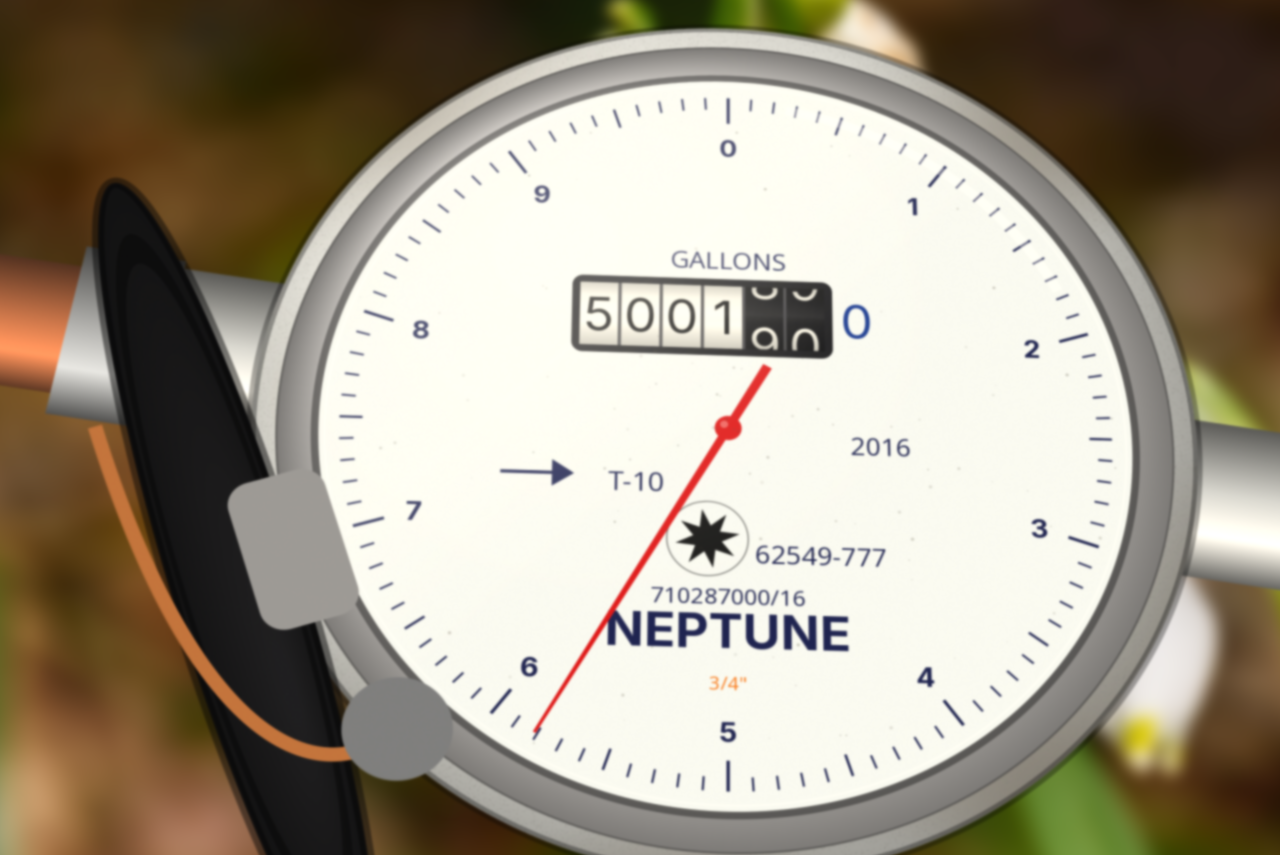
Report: 5001895.8 gal
